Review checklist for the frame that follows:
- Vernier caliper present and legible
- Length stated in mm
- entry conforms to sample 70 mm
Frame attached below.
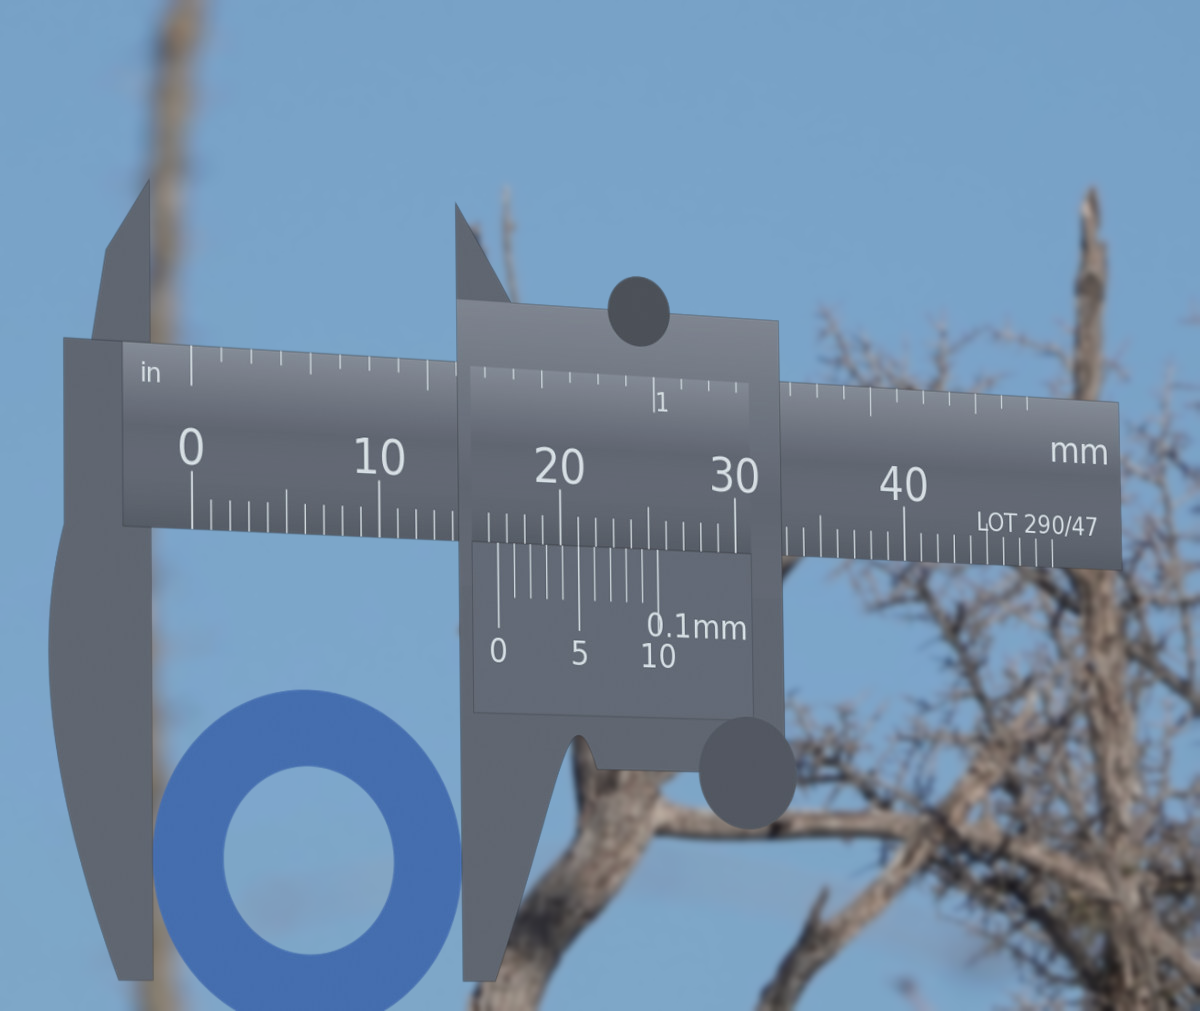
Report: 16.5 mm
